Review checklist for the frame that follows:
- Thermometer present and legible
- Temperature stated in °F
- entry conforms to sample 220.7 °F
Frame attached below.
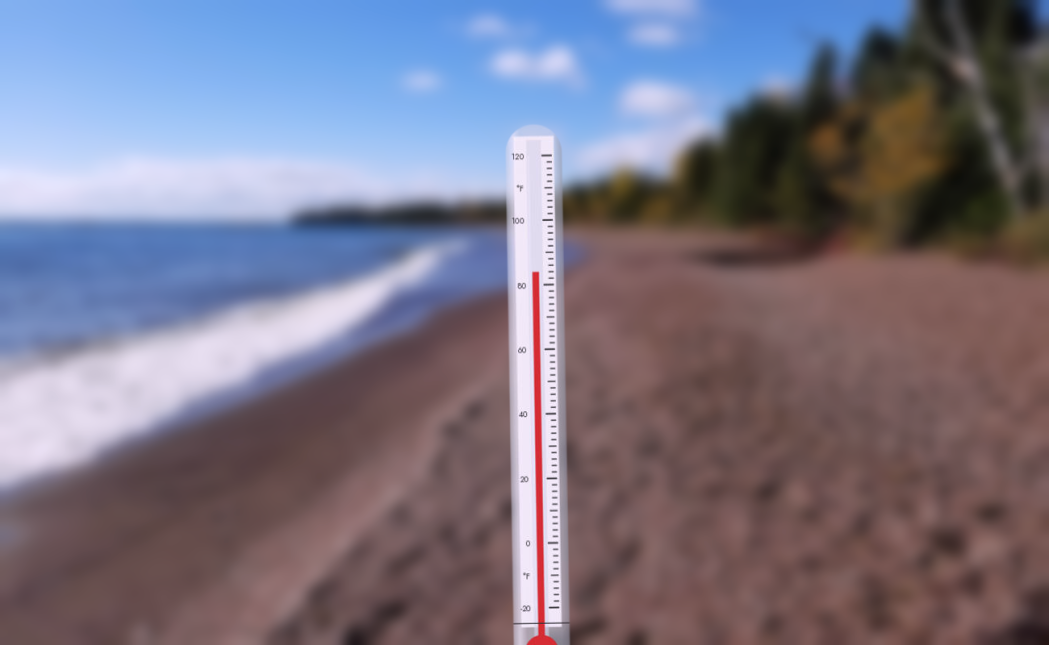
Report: 84 °F
